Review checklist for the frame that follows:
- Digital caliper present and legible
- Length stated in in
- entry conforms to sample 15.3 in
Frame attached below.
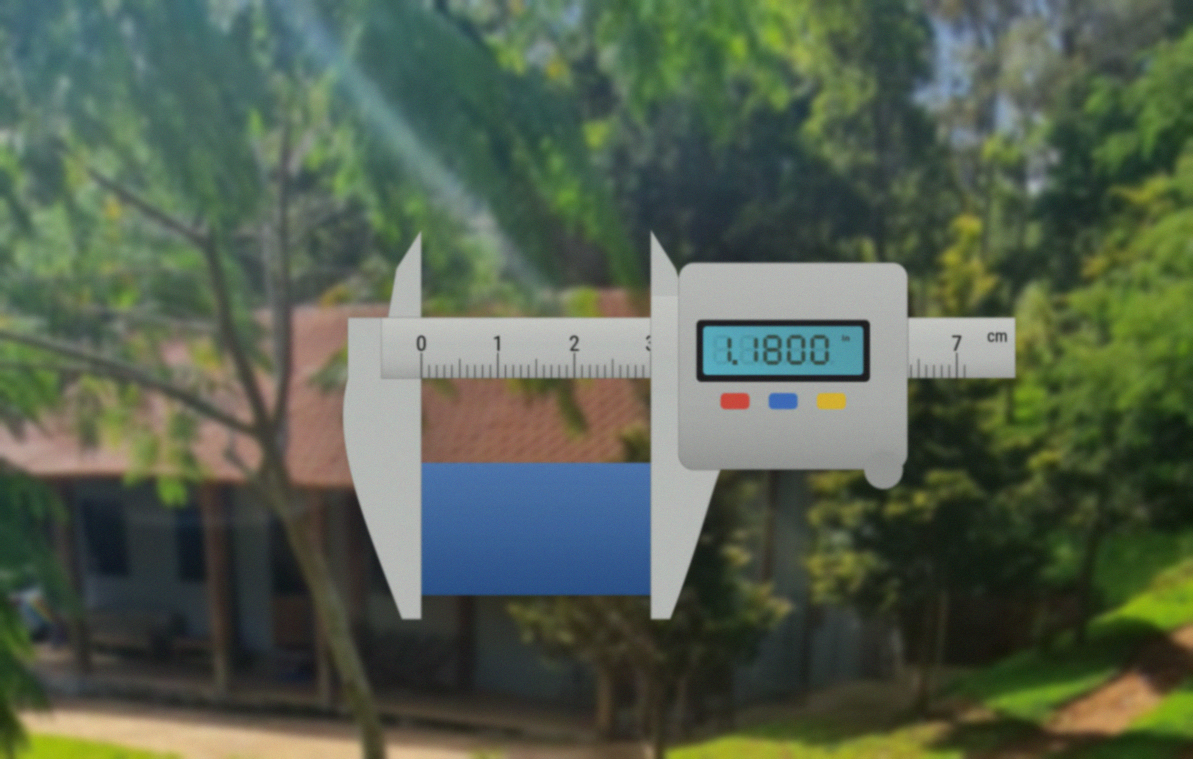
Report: 1.1800 in
